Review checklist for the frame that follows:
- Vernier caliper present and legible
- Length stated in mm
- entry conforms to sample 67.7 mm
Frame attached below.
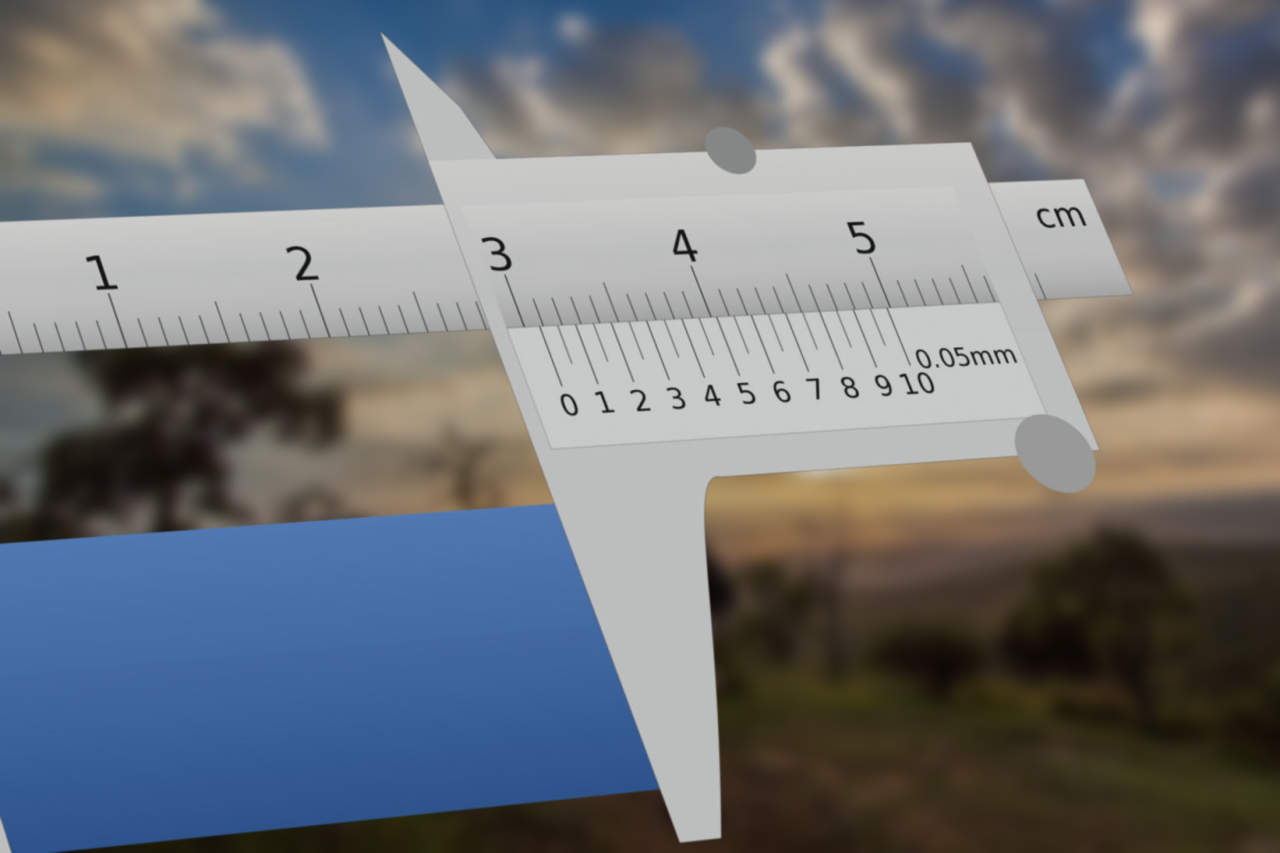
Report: 30.8 mm
